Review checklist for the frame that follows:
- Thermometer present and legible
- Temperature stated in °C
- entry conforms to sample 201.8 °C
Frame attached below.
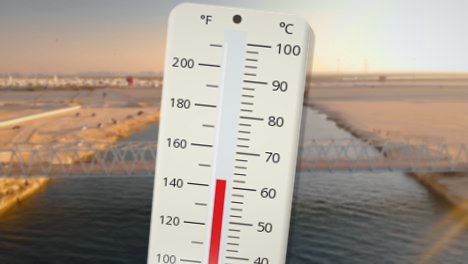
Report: 62 °C
